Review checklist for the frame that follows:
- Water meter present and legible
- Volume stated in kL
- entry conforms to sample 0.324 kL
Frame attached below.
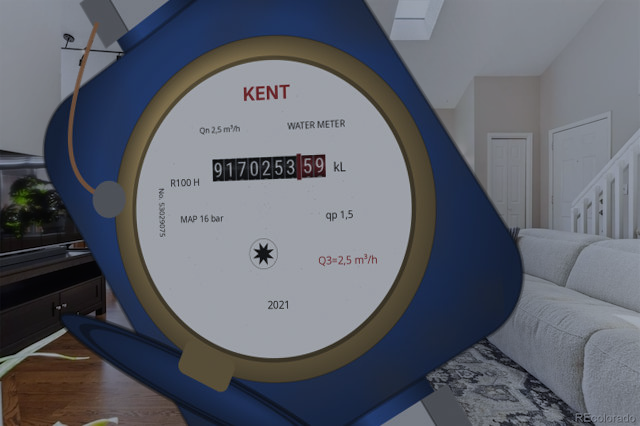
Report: 9170253.59 kL
